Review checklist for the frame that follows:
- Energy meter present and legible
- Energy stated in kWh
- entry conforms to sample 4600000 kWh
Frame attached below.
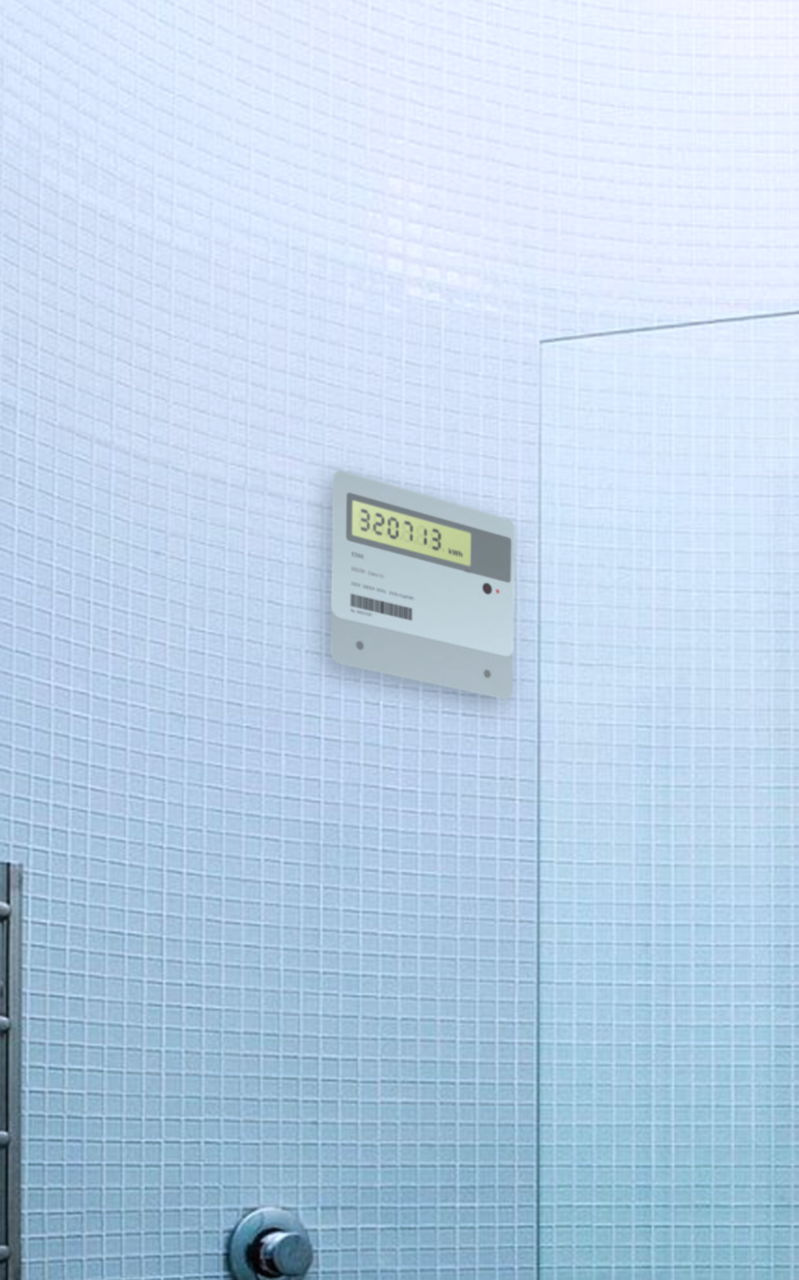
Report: 320713 kWh
